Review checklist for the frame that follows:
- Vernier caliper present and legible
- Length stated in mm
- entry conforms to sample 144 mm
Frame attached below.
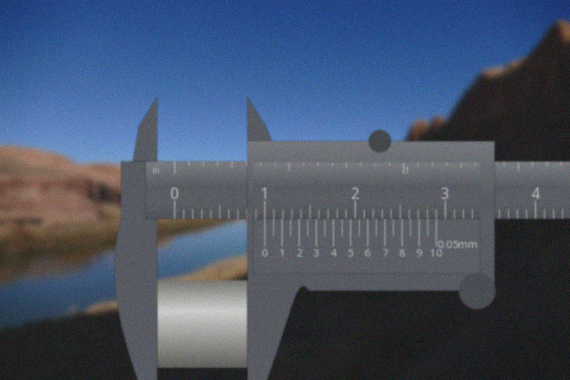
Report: 10.0 mm
